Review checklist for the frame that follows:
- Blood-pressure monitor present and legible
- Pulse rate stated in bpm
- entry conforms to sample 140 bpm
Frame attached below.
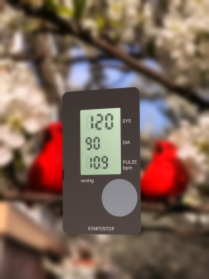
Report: 109 bpm
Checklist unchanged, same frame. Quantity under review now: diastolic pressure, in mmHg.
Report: 90 mmHg
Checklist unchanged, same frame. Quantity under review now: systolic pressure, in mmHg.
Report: 120 mmHg
